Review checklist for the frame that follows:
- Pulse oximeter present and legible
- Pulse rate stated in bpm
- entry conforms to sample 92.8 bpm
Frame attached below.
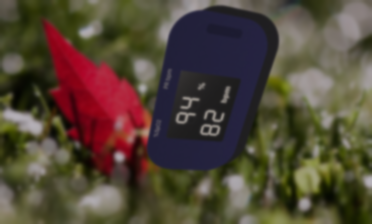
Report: 82 bpm
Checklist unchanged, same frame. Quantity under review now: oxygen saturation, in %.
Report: 94 %
